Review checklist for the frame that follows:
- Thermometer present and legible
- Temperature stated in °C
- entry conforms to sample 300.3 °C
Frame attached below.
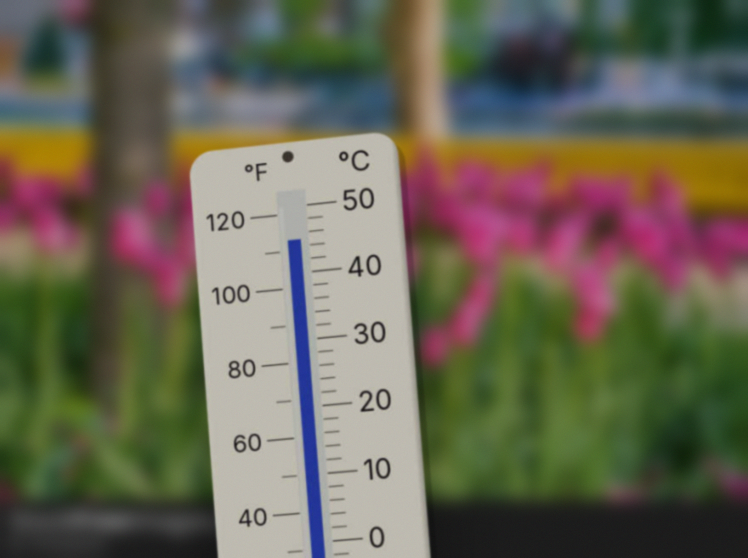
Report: 45 °C
